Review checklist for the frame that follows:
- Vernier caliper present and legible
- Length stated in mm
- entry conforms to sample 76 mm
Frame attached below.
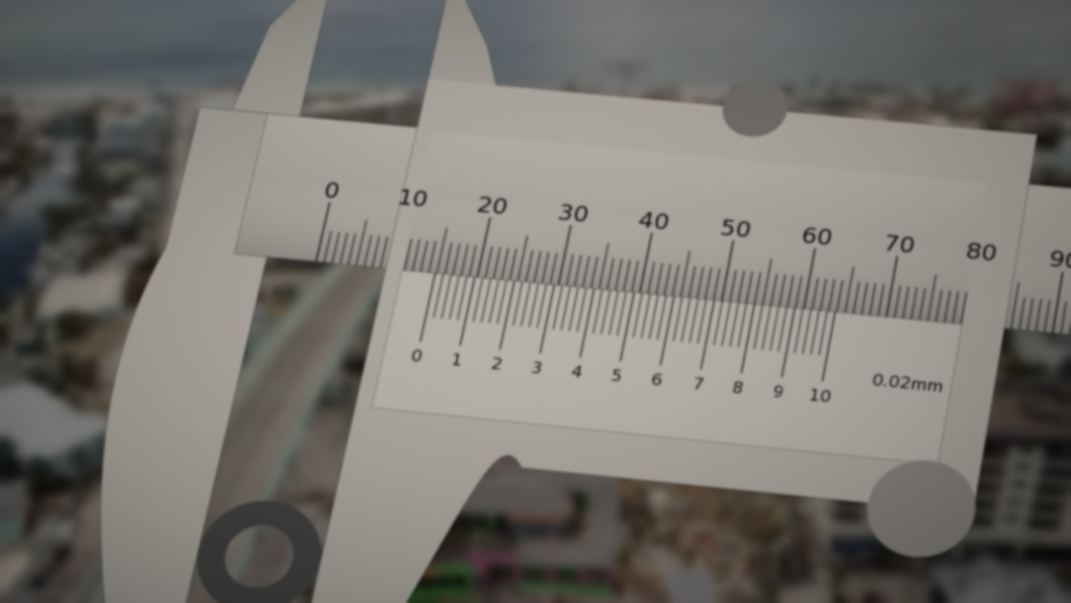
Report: 14.8 mm
